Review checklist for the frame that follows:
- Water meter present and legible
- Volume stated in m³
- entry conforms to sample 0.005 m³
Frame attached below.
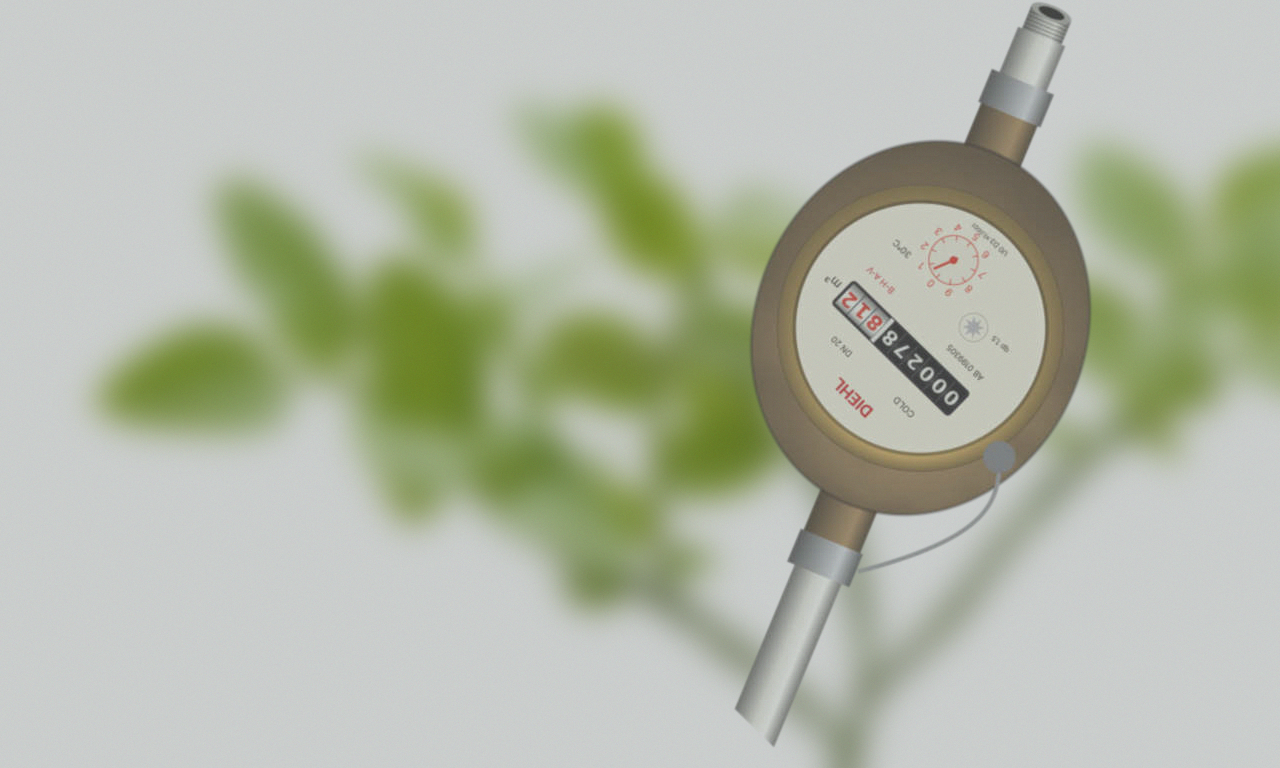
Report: 278.8120 m³
